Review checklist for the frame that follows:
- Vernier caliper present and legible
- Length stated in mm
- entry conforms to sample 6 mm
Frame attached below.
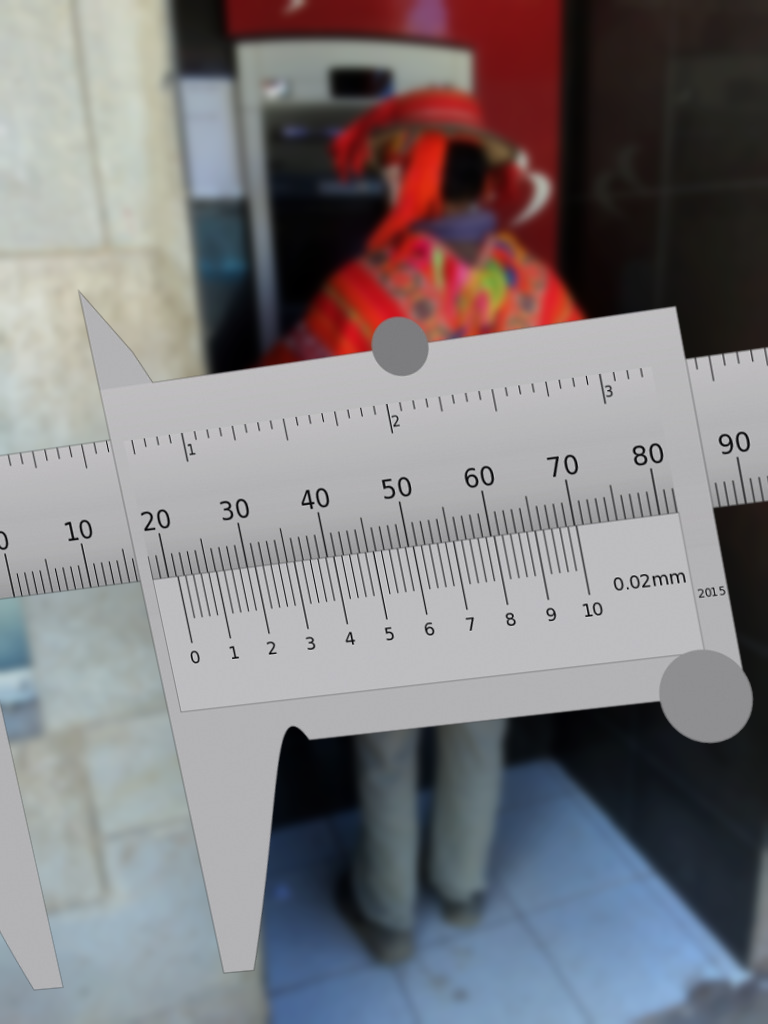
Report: 21.2 mm
